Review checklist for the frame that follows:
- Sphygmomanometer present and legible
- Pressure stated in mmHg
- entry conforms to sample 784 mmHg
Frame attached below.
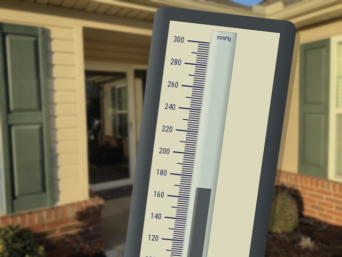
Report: 170 mmHg
